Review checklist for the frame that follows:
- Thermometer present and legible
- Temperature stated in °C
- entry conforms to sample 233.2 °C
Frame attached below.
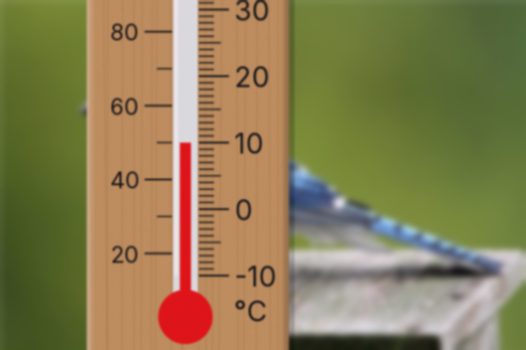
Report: 10 °C
